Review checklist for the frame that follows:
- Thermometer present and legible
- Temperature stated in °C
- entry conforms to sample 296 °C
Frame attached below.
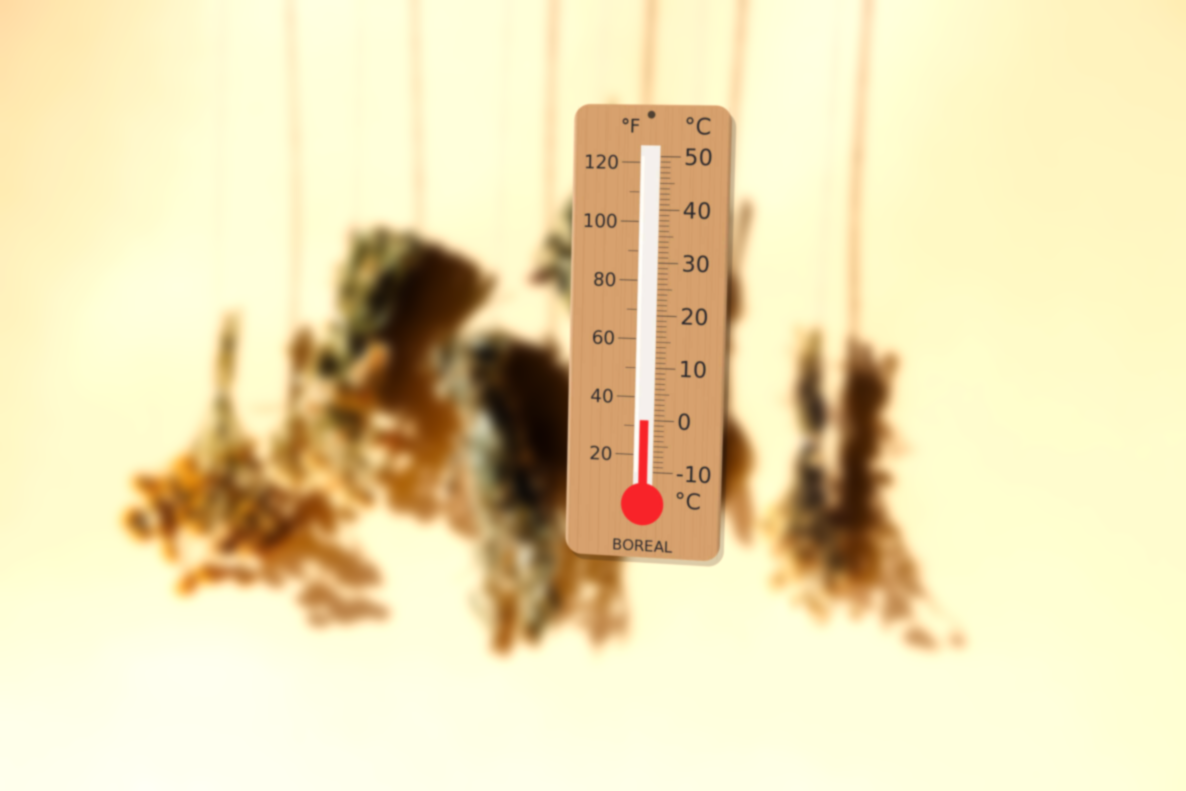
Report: 0 °C
